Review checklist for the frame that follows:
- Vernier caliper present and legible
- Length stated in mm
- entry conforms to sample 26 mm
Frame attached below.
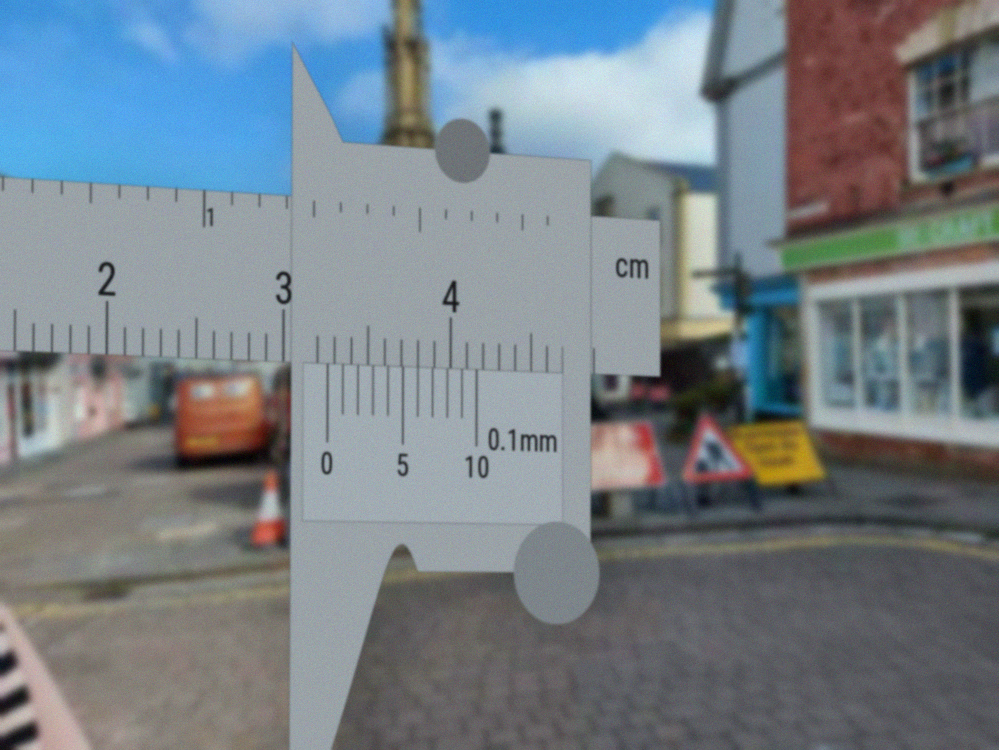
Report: 32.6 mm
